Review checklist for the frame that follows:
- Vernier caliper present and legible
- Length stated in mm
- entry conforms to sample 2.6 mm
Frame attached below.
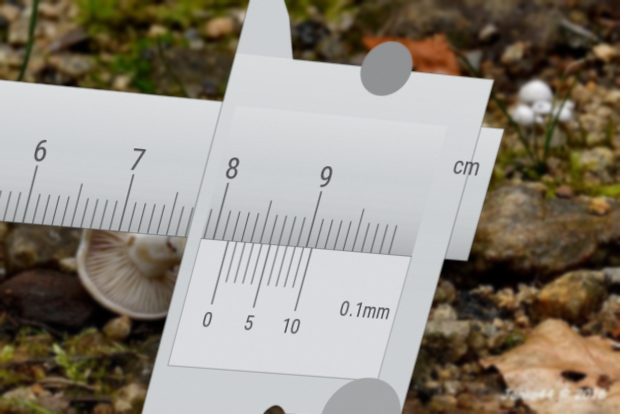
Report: 81.6 mm
